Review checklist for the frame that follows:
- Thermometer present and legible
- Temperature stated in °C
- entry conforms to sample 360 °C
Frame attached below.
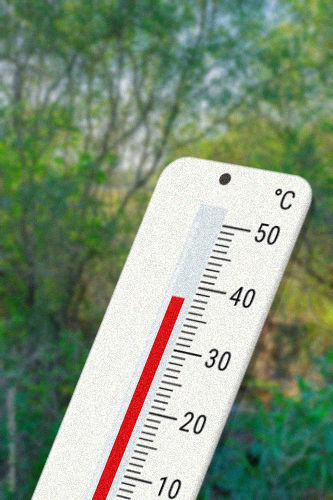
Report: 38 °C
